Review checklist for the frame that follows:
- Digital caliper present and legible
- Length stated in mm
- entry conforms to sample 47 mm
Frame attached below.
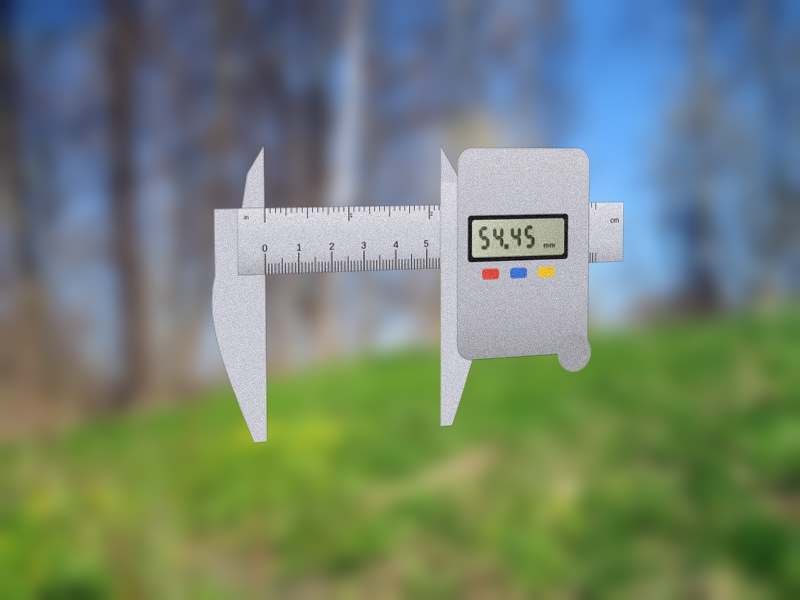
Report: 54.45 mm
